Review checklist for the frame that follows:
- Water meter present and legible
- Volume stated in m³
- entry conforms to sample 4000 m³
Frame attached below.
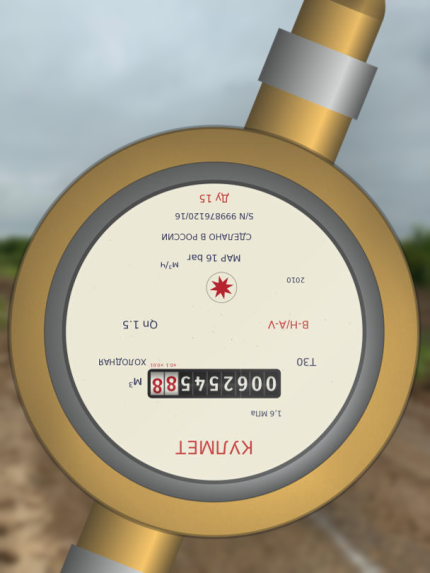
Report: 62545.88 m³
